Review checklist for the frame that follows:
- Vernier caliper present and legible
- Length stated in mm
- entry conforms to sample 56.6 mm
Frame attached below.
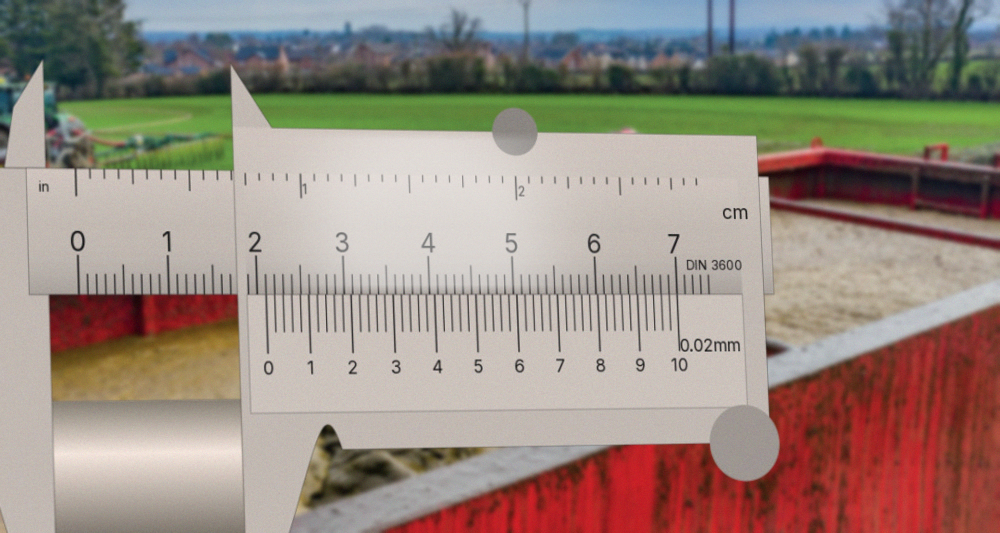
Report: 21.0 mm
